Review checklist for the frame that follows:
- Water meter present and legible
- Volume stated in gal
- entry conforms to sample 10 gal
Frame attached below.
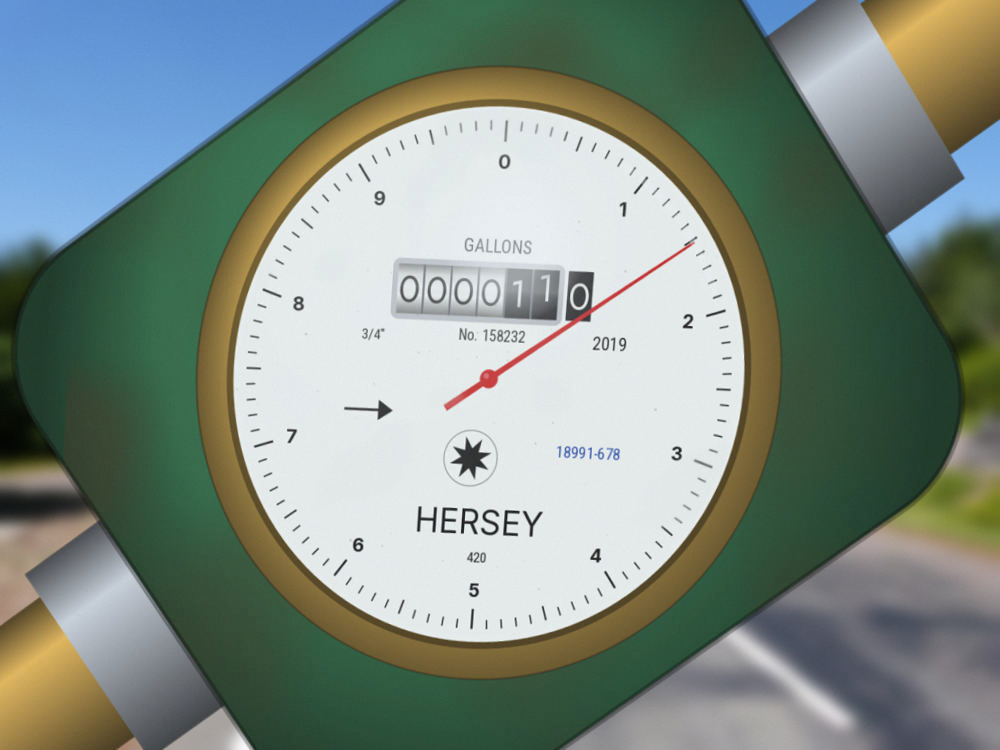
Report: 111.5 gal
